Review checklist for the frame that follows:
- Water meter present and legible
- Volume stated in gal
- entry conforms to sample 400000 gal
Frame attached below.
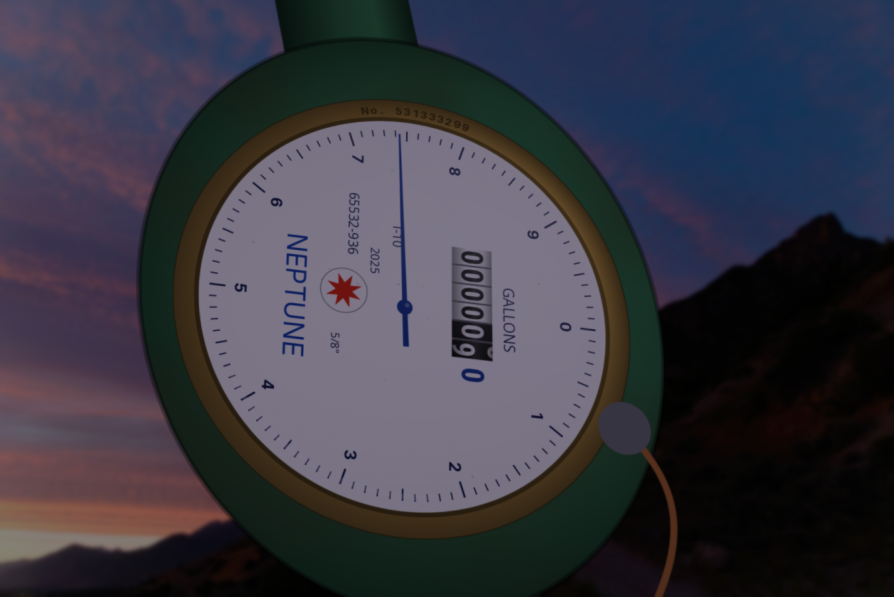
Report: 87.4 gal
